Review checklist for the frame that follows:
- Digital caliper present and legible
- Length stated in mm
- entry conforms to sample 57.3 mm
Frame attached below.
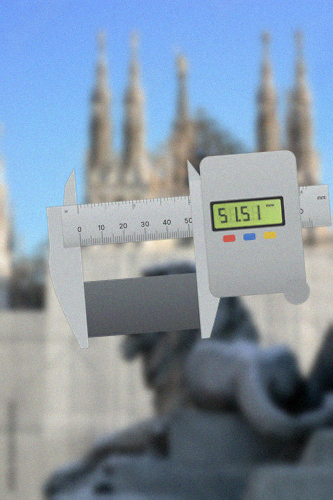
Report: 51.51 mm
